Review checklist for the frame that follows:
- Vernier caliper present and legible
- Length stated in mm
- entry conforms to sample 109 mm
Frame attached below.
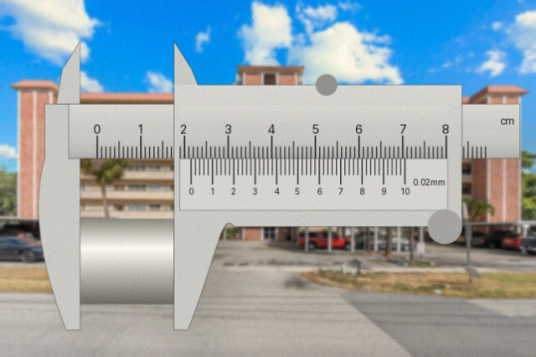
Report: 21.5 mm
